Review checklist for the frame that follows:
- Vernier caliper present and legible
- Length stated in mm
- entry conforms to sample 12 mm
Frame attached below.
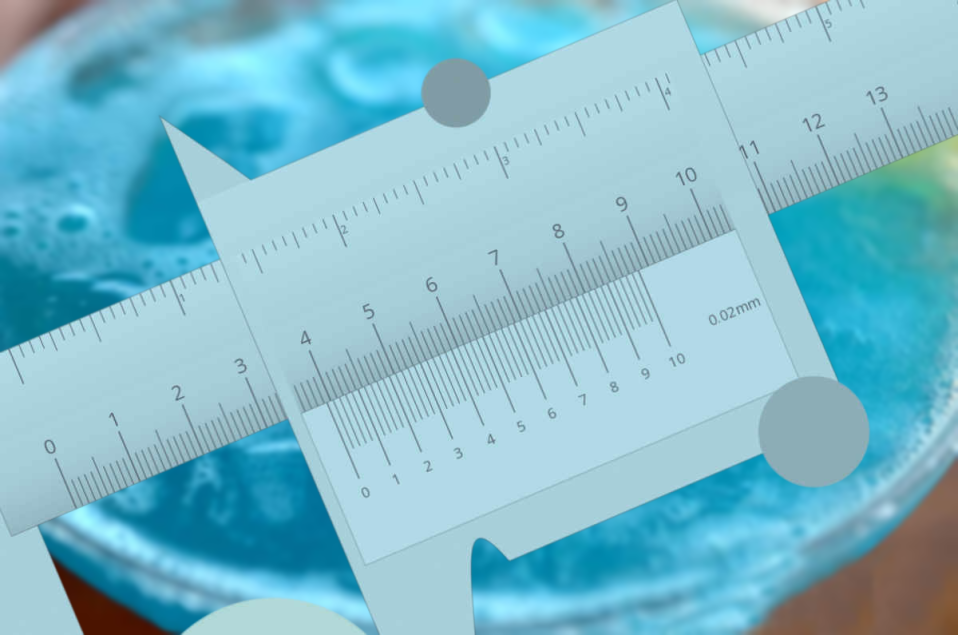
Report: 39.4 mm
